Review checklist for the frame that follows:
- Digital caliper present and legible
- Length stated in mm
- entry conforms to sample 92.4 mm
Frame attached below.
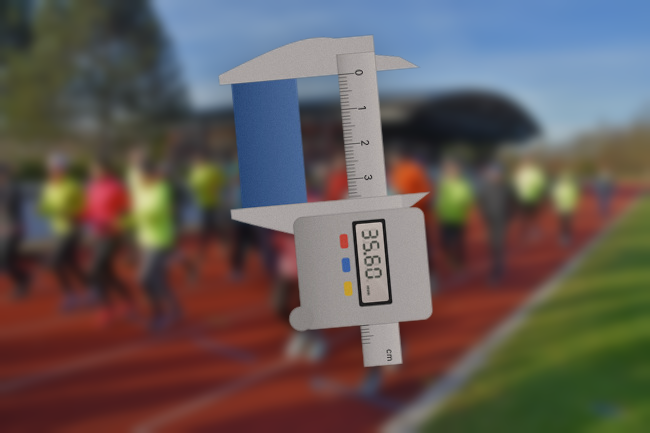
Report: 35.60 mm
